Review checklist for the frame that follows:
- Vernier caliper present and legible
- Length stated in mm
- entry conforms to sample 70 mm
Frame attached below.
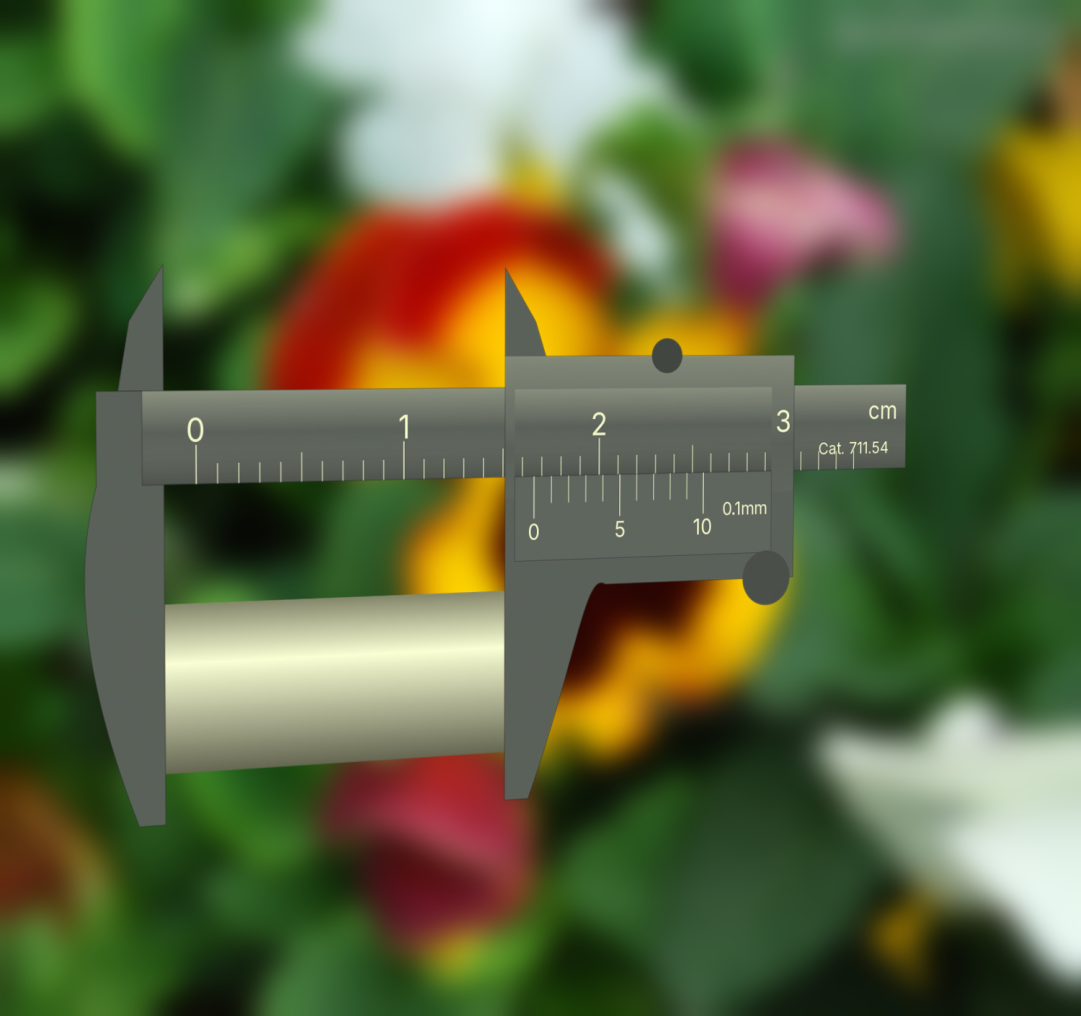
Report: 16.6 mm
